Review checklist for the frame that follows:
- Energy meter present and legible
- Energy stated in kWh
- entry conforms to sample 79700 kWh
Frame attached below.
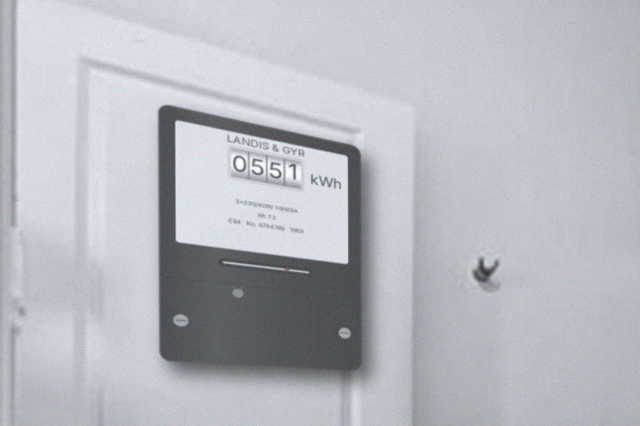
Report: 551 kWh
